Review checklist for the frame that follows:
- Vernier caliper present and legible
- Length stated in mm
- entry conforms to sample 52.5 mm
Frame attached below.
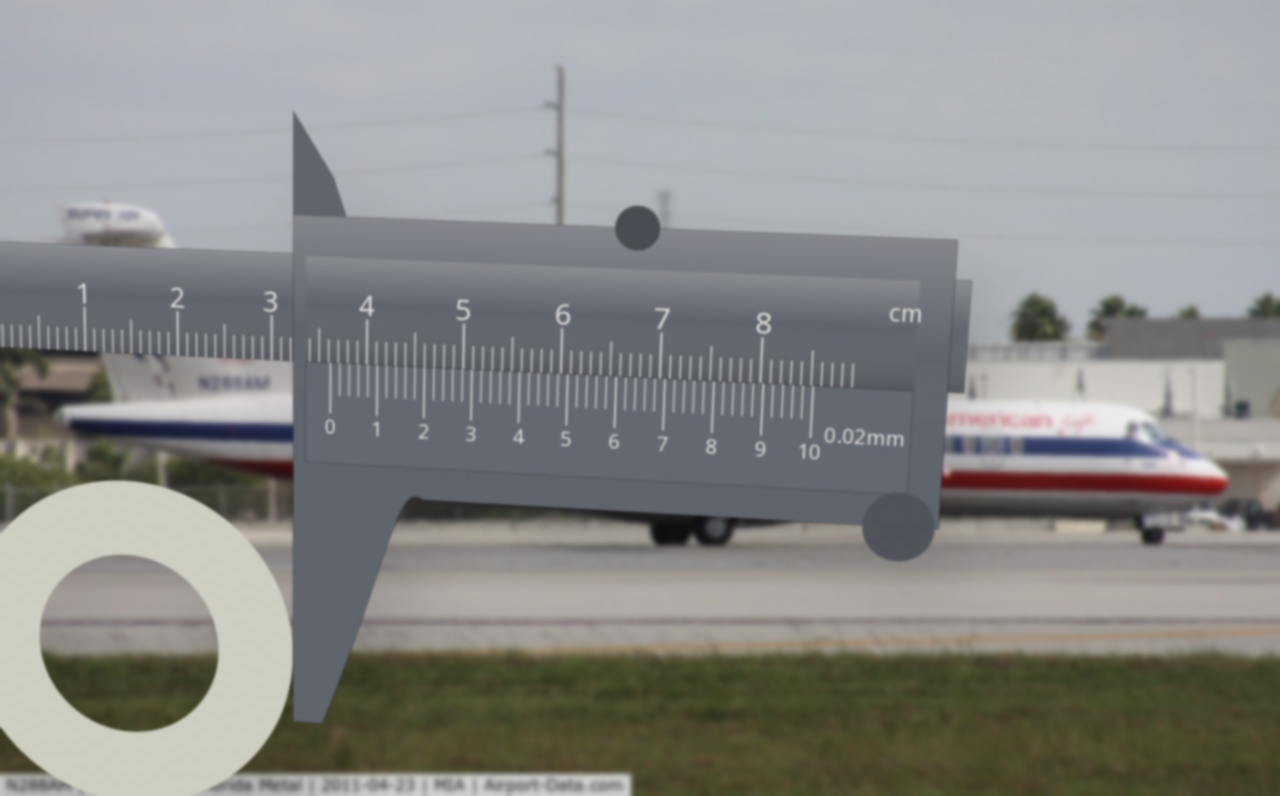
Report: 36.2 mm
